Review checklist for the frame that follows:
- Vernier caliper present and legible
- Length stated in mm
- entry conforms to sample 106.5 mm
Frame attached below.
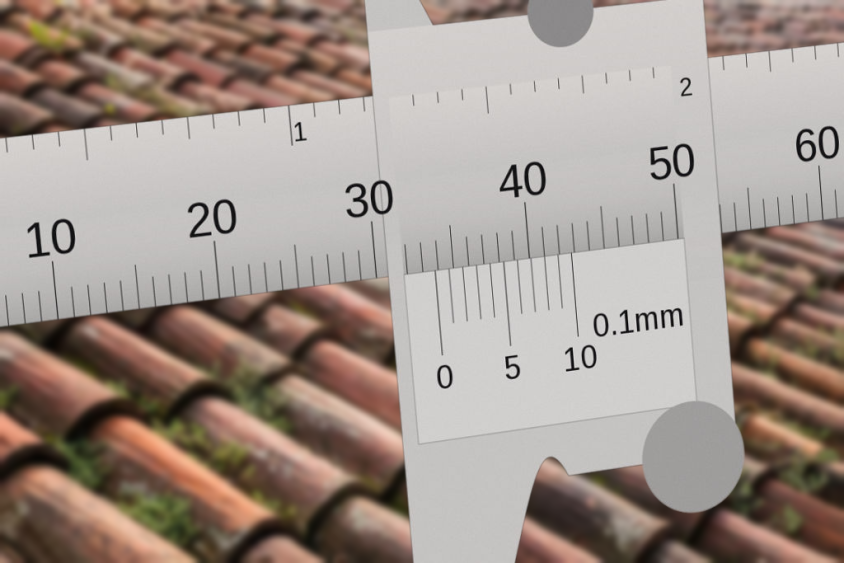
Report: 33.8 mm
